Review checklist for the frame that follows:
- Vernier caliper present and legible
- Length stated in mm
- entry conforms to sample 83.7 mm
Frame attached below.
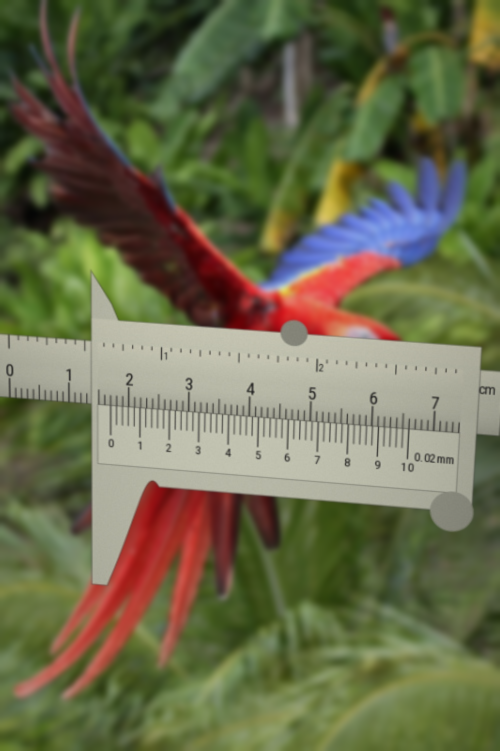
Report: 17.0 mm
